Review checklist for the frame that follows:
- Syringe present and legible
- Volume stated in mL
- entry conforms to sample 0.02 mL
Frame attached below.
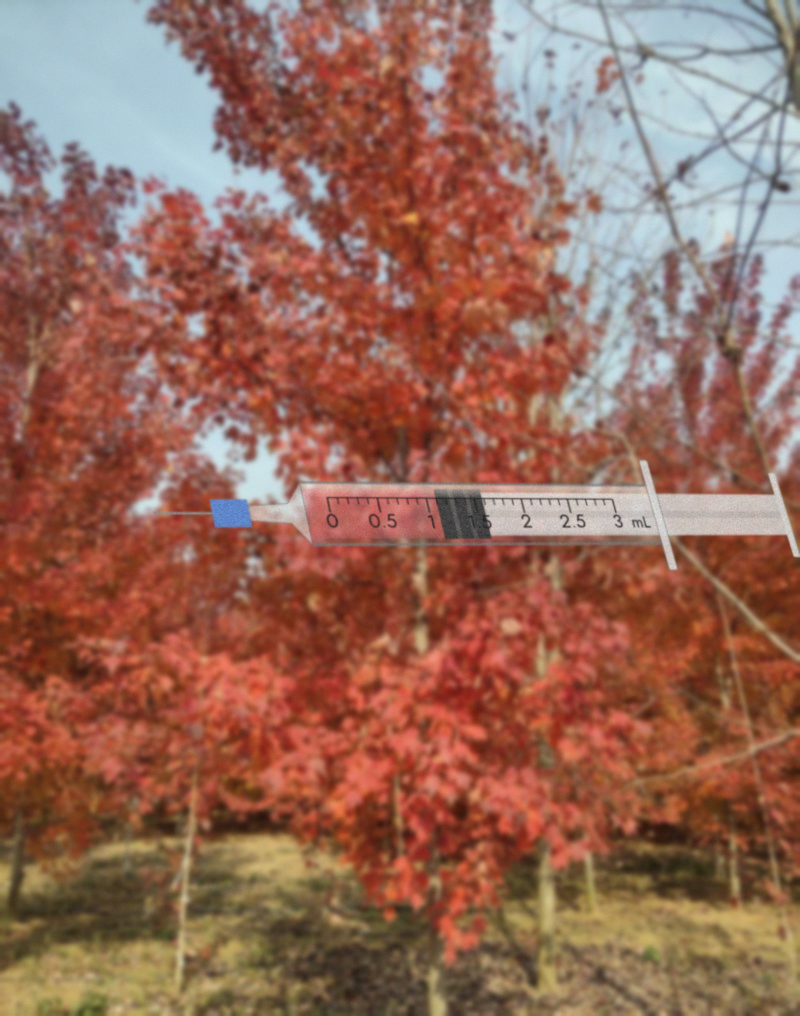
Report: 1.1 mL
